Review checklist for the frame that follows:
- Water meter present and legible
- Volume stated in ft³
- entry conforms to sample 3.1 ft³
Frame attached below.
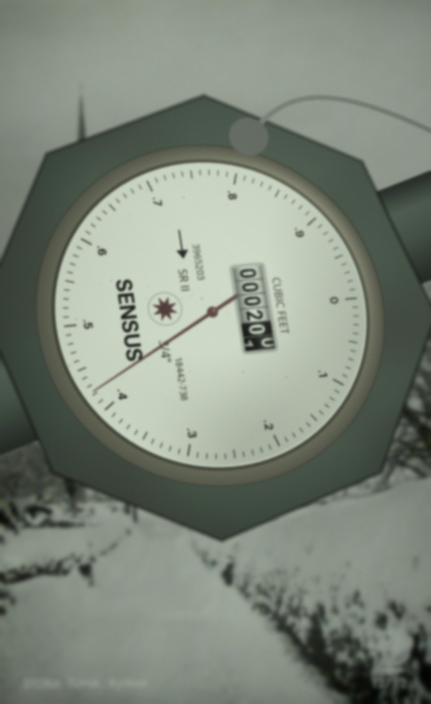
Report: 200.42 ft³
